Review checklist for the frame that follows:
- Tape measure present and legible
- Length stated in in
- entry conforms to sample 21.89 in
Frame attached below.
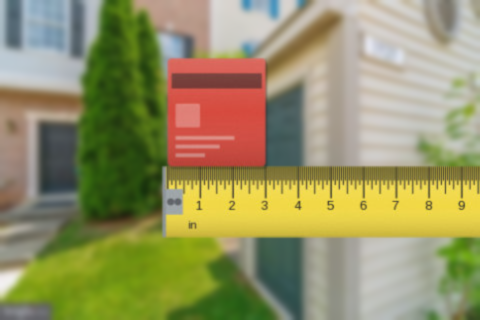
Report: 3 in
